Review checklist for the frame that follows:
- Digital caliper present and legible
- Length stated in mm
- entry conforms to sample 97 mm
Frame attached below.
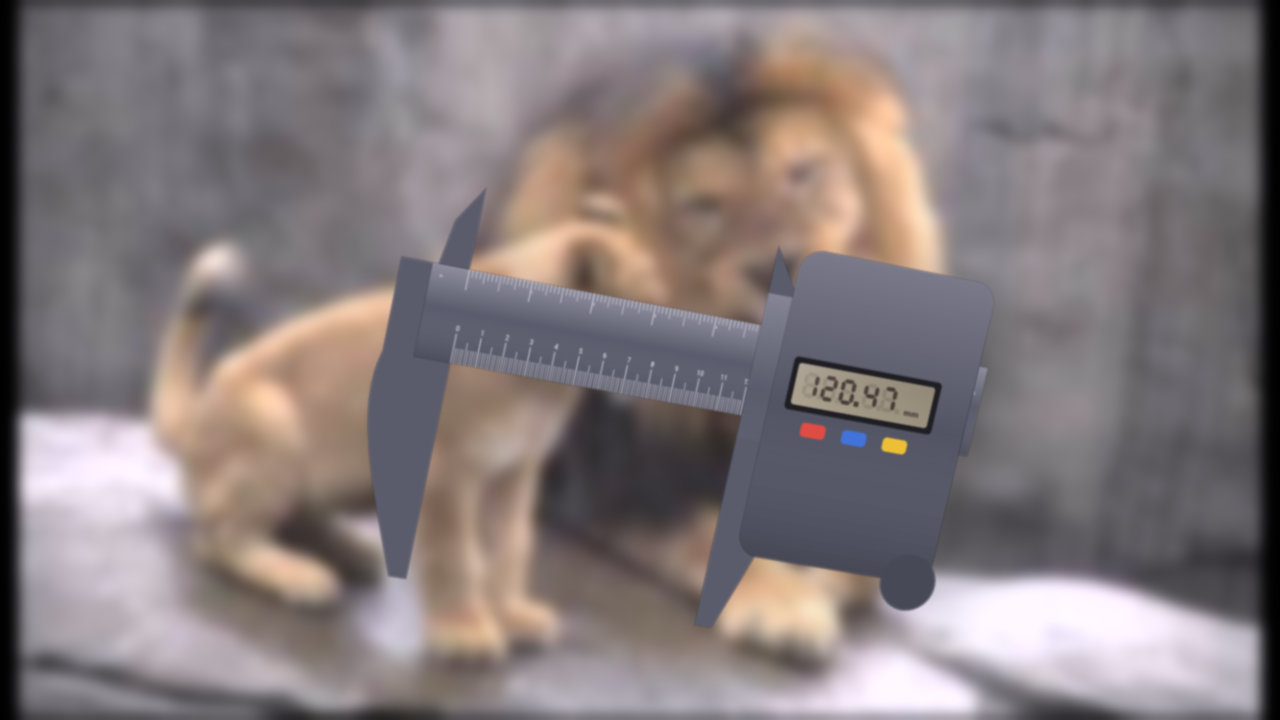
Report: 120.47 mm
